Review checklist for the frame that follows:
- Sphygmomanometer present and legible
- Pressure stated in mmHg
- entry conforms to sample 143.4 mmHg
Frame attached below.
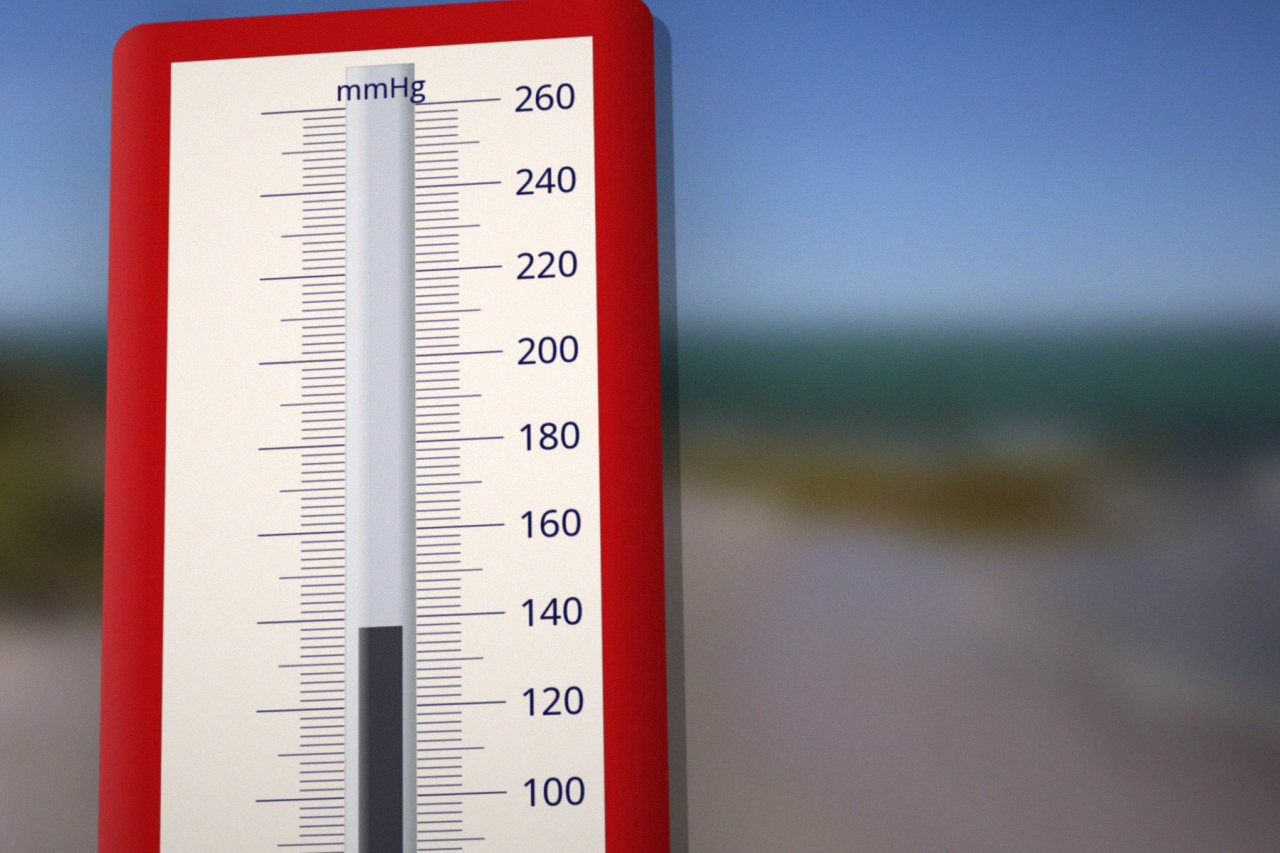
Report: 138 mmHg
